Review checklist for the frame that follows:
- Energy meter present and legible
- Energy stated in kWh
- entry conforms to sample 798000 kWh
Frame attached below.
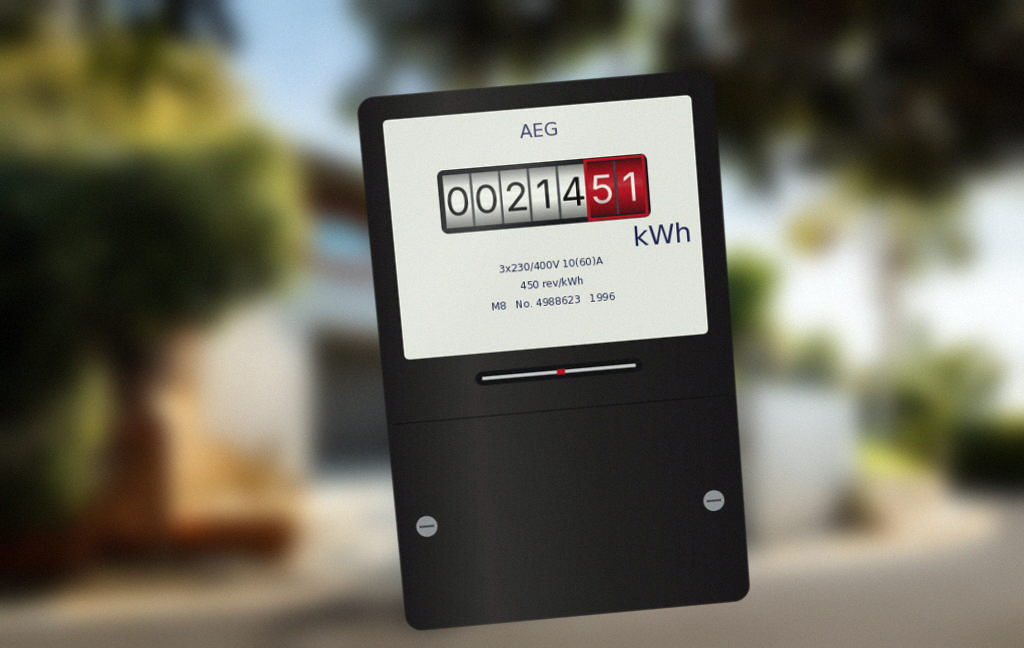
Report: 214.51 kWh
